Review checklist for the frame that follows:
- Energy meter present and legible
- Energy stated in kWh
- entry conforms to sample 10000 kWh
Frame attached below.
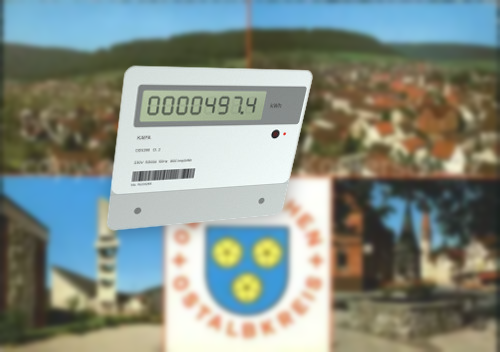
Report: 497.4 kWh
